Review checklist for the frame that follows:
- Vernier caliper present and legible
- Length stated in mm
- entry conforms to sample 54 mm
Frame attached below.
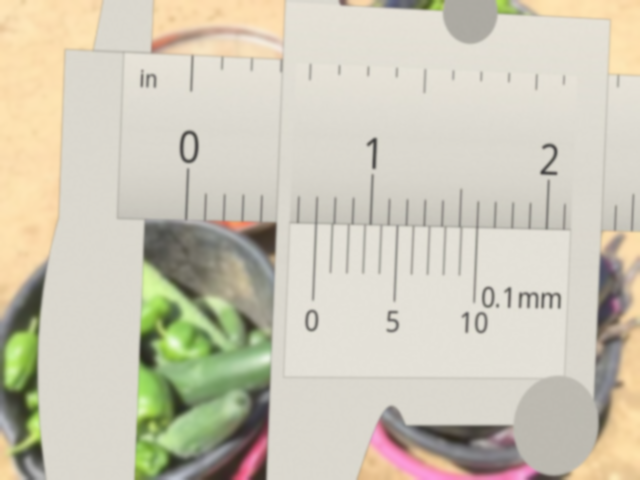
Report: 7.0 mm
